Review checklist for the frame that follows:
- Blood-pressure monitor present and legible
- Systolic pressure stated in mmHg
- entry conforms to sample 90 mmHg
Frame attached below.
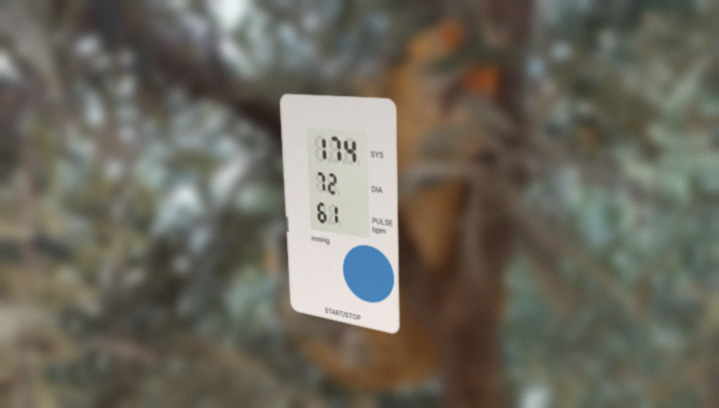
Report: 174 mmHg
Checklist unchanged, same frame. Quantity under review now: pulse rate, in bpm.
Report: 61 bpm
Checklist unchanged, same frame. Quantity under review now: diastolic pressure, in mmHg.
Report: 72 mmHg
